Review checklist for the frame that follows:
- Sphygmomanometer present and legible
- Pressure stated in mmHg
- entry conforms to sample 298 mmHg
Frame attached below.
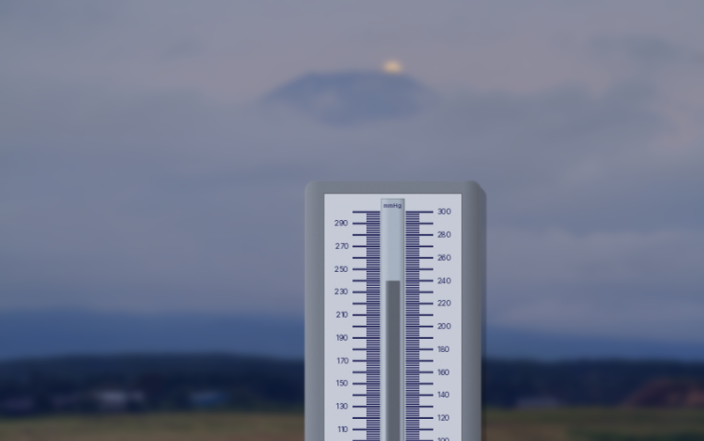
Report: 240 mmHg
